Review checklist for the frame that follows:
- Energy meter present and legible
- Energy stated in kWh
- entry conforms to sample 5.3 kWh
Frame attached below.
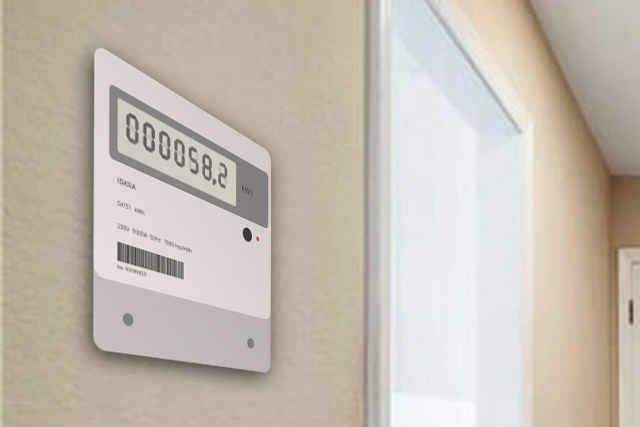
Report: 58.2 kWh
